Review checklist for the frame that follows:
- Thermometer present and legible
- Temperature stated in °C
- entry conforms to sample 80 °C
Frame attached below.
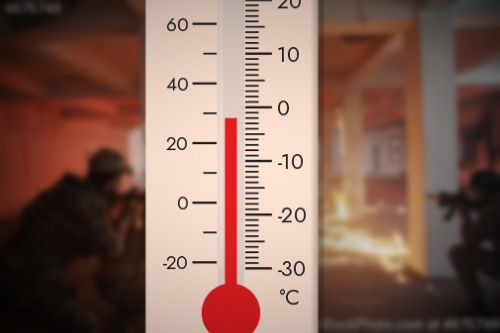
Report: -2 °C
